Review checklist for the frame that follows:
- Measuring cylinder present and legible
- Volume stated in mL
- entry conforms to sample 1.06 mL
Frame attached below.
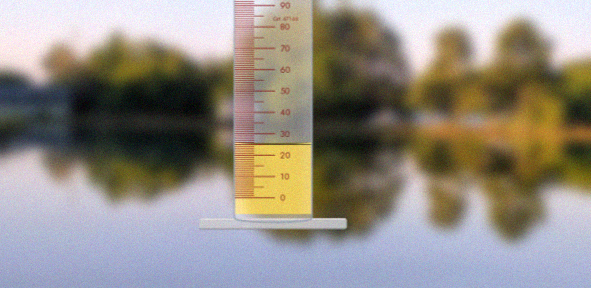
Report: 25 mL
